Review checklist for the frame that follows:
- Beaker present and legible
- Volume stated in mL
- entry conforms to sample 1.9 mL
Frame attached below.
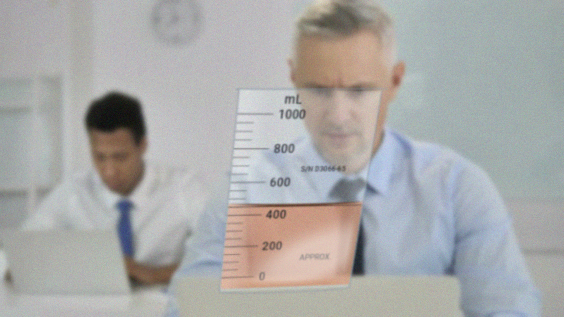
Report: 450 mL
